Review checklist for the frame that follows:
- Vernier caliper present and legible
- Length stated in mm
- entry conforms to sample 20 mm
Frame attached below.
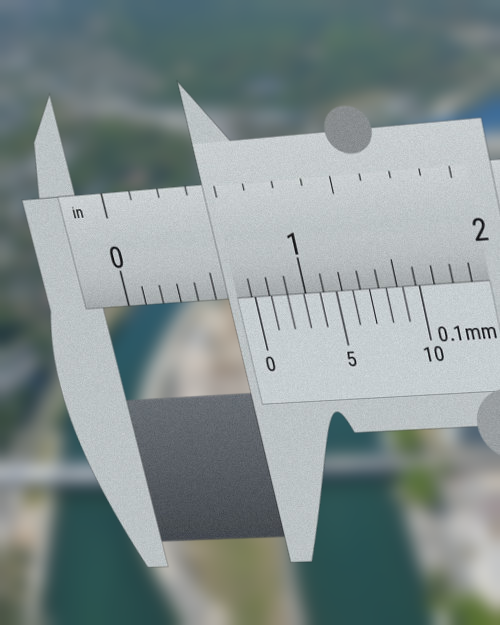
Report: 7.2 mm
